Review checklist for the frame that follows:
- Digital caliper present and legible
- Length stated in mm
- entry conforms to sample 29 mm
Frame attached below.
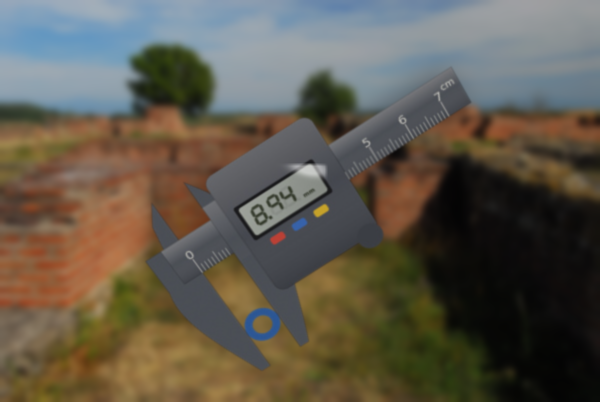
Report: 8.94 mm
